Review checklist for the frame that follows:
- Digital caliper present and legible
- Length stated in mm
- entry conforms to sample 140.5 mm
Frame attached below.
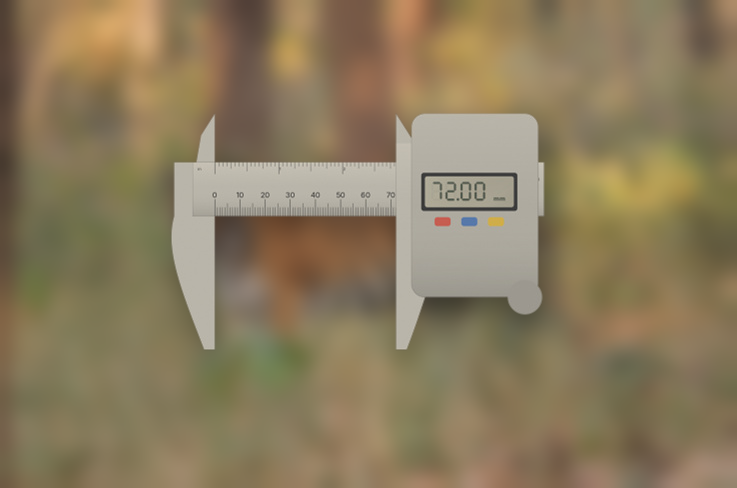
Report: 72.00 mm
